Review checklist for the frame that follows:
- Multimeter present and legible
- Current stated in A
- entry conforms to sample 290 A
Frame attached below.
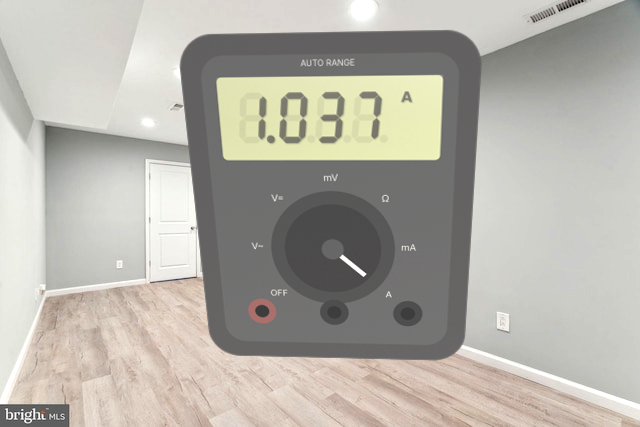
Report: 1.037 A
